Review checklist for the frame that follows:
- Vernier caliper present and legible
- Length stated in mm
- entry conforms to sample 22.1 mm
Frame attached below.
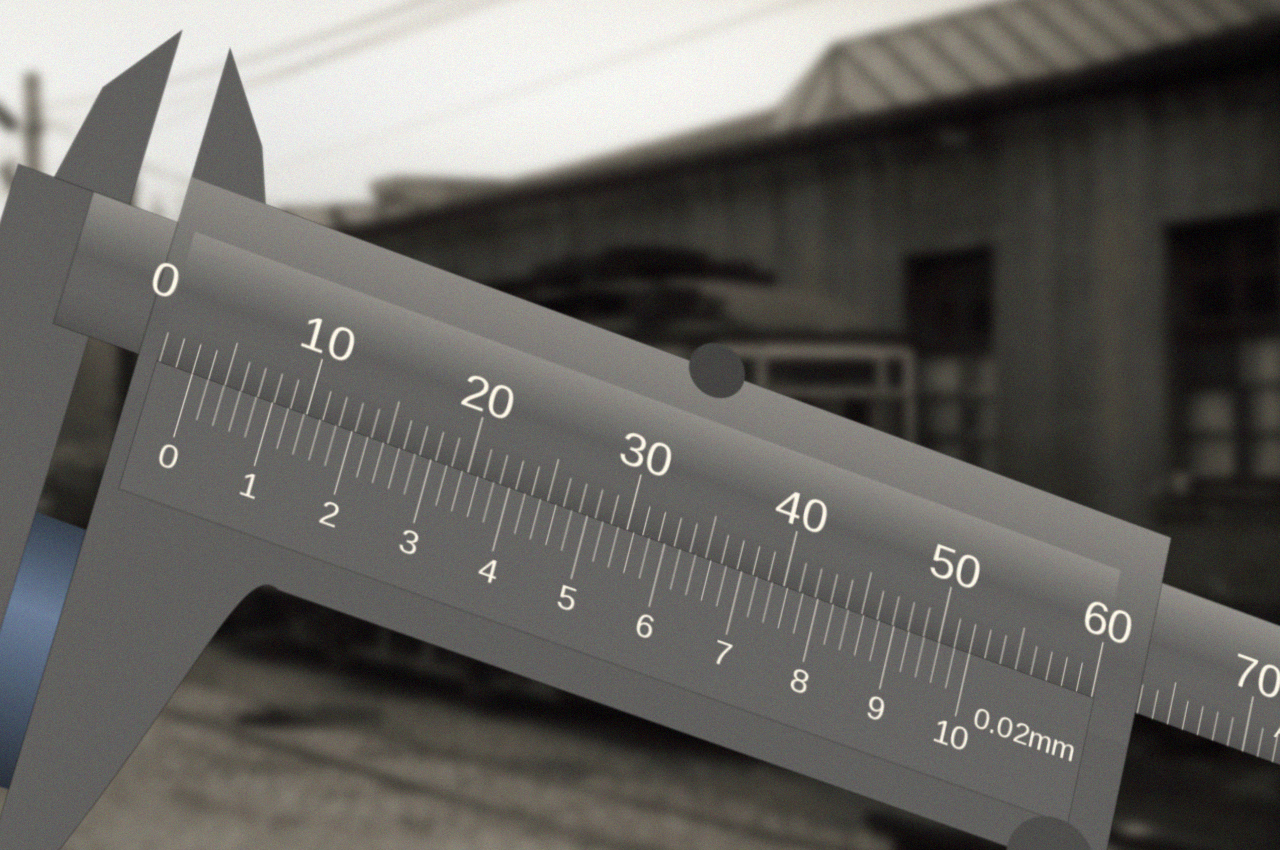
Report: 3.0 mm
